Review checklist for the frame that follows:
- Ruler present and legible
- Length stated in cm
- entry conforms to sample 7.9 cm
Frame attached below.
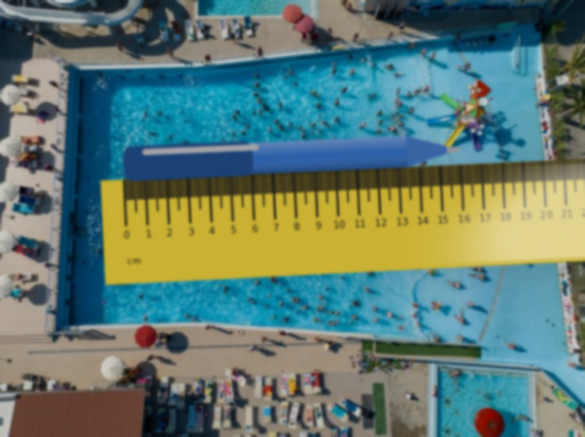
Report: 16 cm
